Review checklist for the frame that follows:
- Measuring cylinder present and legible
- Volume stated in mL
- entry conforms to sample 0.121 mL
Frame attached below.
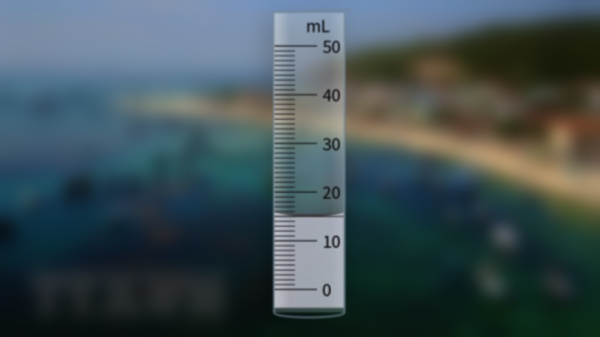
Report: 15 mL
